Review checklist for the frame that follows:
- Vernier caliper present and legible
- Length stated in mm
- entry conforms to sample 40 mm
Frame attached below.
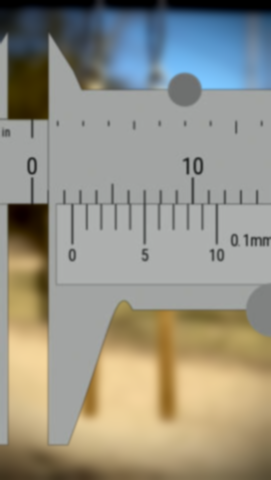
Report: 2.5 mm
